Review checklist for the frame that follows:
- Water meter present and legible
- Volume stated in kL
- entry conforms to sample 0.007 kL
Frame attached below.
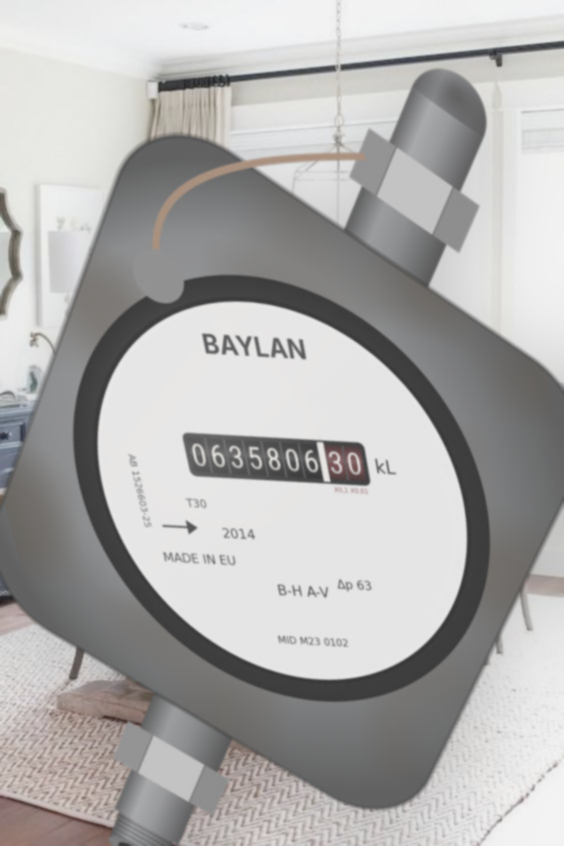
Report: 635806.30 kL
